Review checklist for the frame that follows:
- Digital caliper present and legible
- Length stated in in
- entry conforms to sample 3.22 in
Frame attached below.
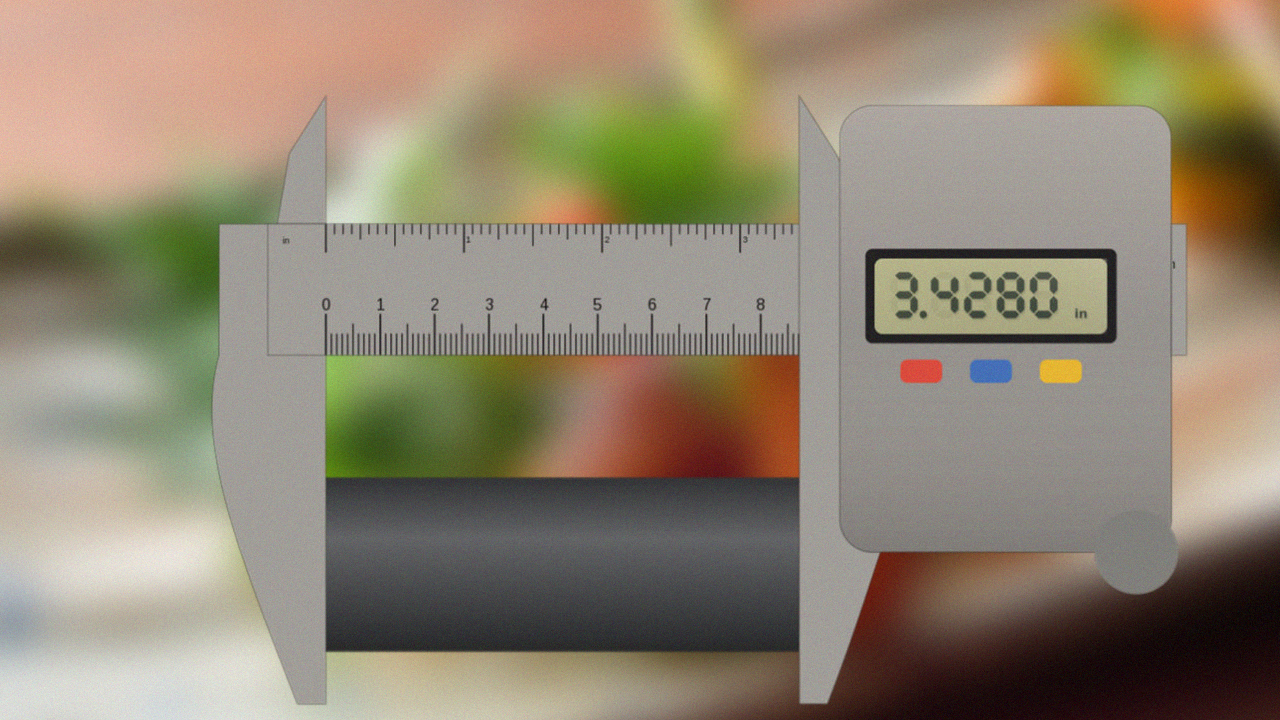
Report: 3.4280 in
